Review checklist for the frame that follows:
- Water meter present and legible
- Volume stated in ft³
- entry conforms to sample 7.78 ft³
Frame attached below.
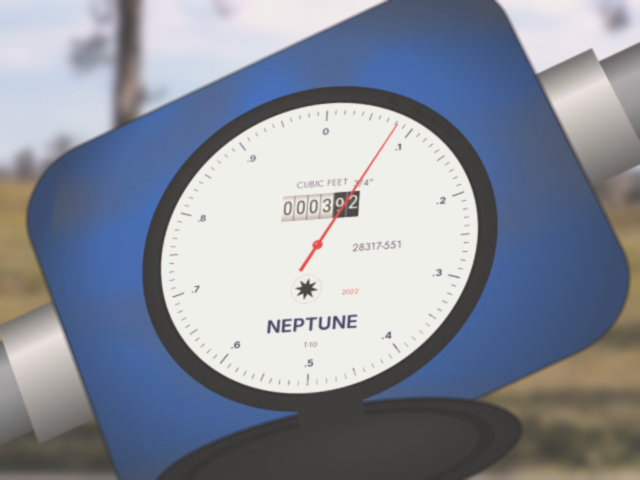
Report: 392.08 ft³
